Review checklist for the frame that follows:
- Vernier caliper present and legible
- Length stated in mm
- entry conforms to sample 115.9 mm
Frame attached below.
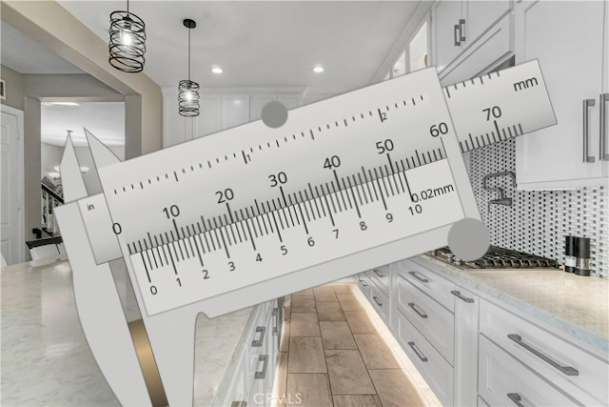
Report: 2.8 mm
